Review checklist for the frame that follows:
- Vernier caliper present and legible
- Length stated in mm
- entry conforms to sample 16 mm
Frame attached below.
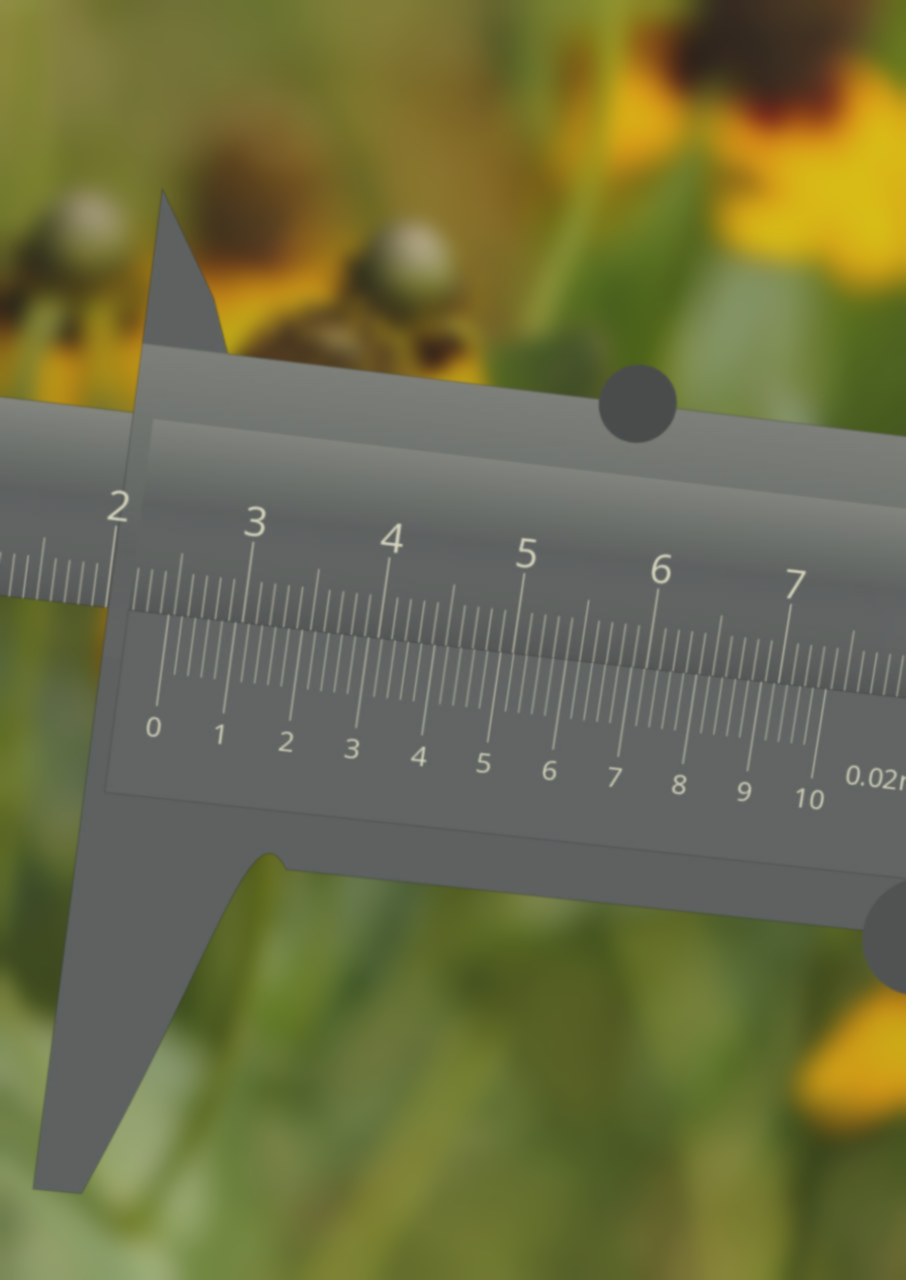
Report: 24.6 mm
